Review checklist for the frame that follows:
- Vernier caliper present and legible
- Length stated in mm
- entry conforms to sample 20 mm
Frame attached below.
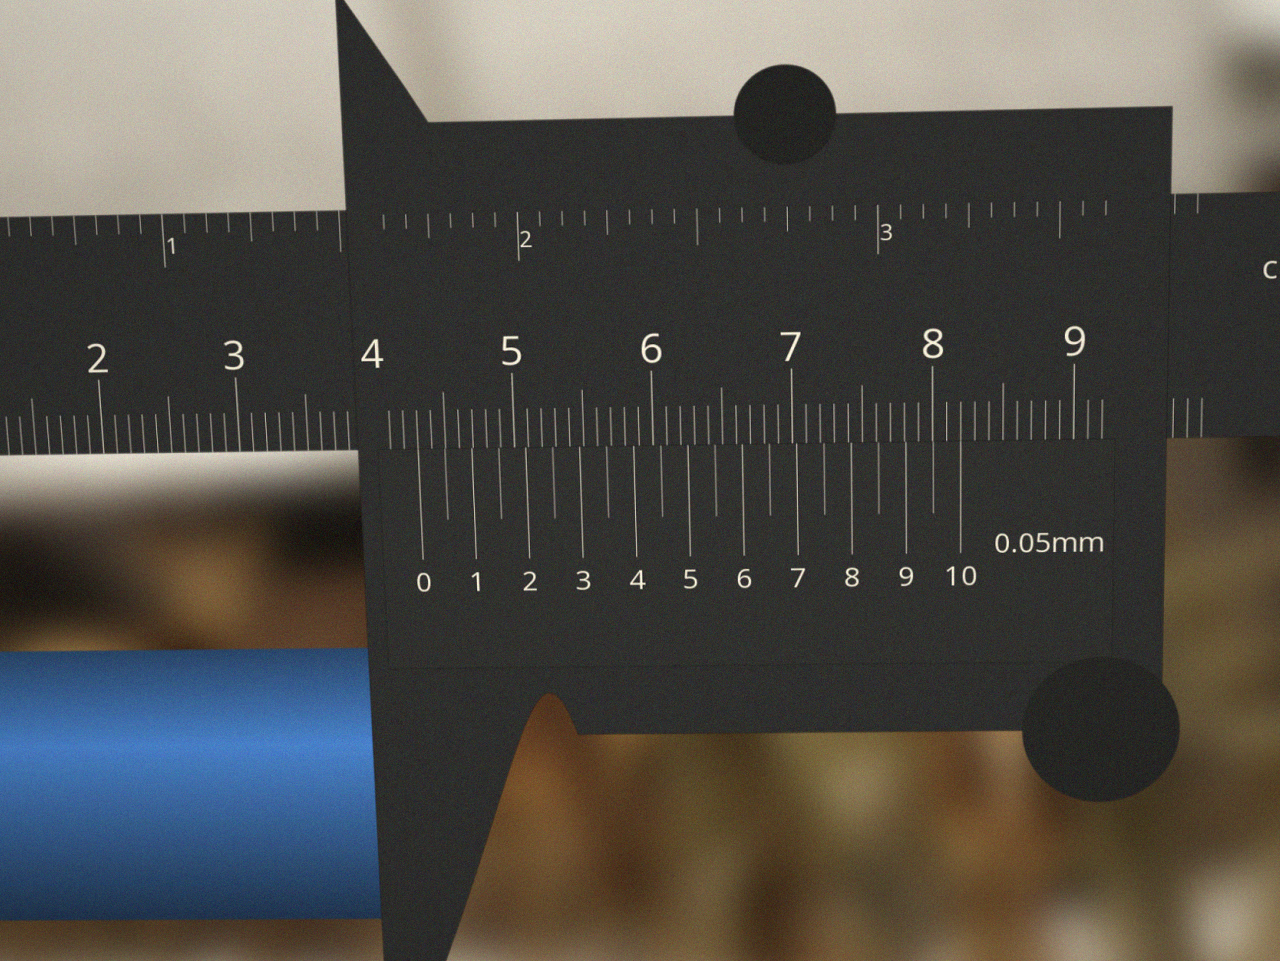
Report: 43.0 mm
